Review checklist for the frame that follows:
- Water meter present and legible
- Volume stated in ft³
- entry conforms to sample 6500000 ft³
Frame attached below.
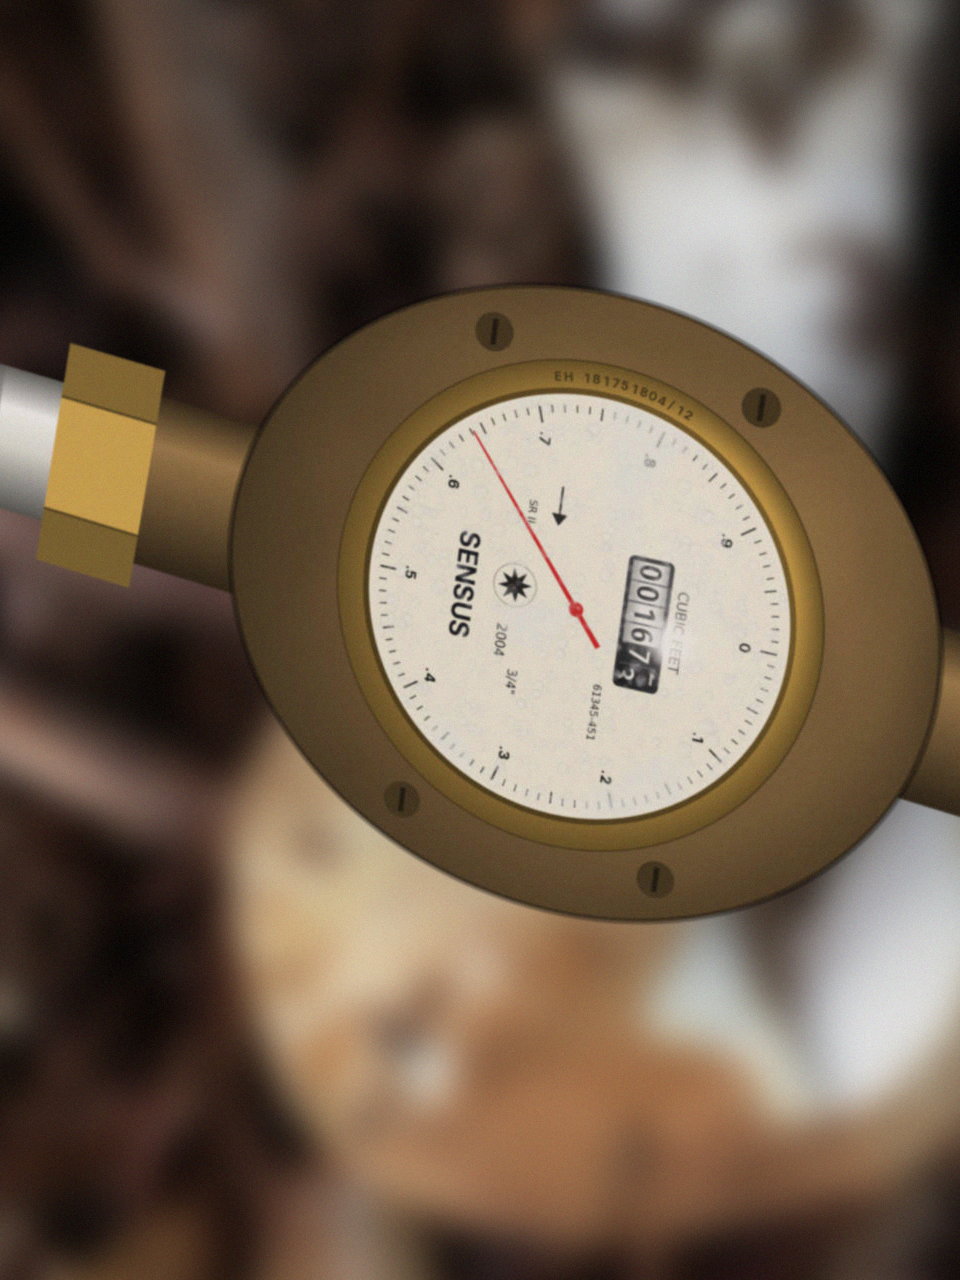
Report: 1672.64 ft³
